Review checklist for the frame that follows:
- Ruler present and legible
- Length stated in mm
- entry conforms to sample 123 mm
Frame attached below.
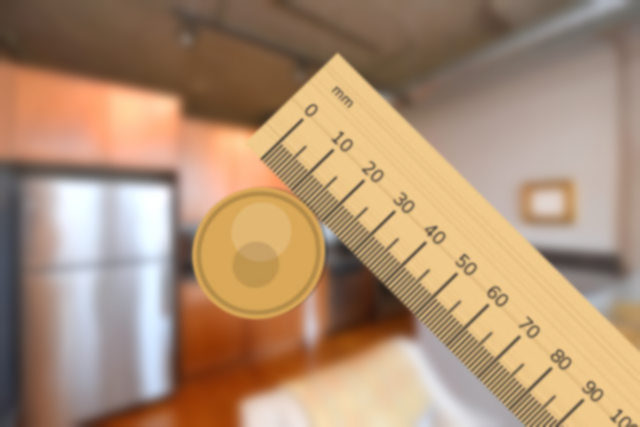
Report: 30 mm
